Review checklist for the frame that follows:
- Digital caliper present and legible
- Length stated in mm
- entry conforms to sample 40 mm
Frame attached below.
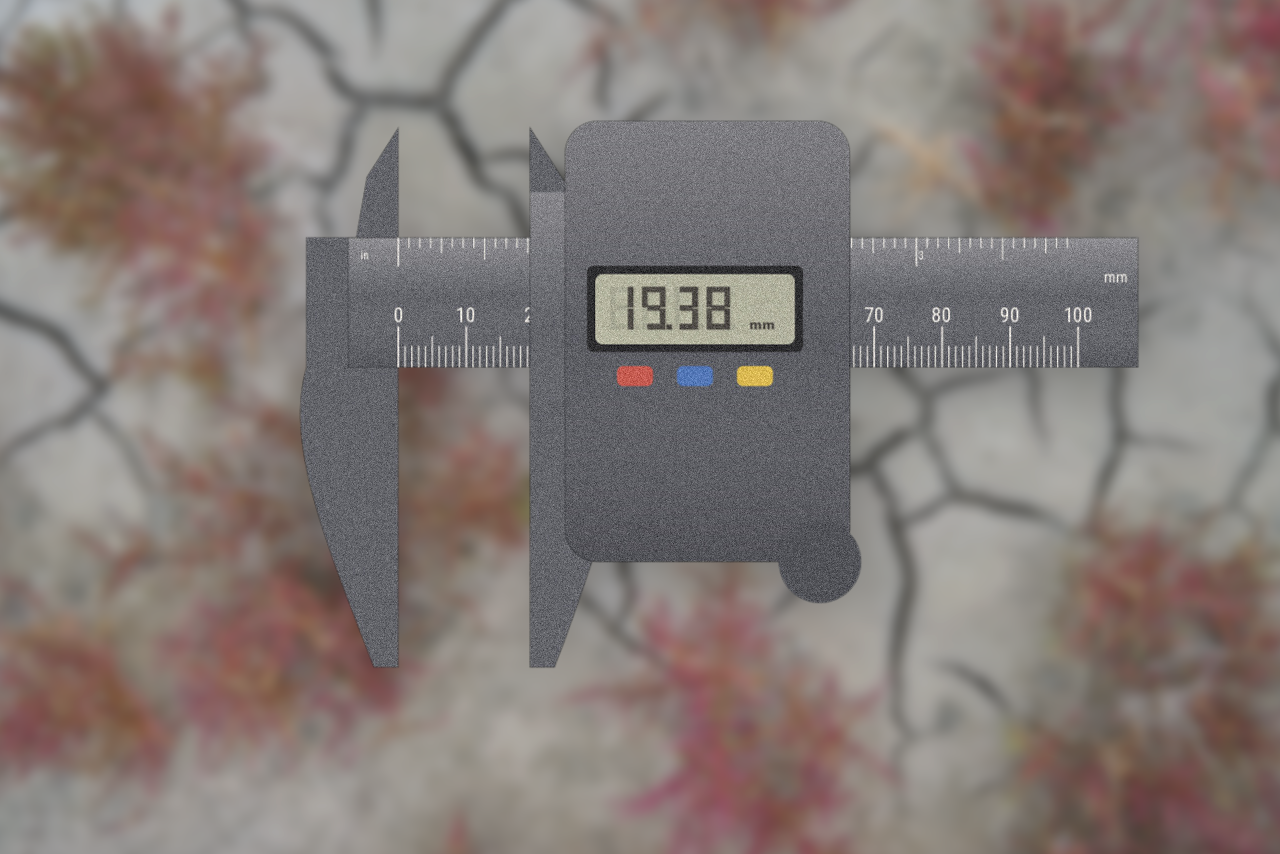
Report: 19.38 mm
